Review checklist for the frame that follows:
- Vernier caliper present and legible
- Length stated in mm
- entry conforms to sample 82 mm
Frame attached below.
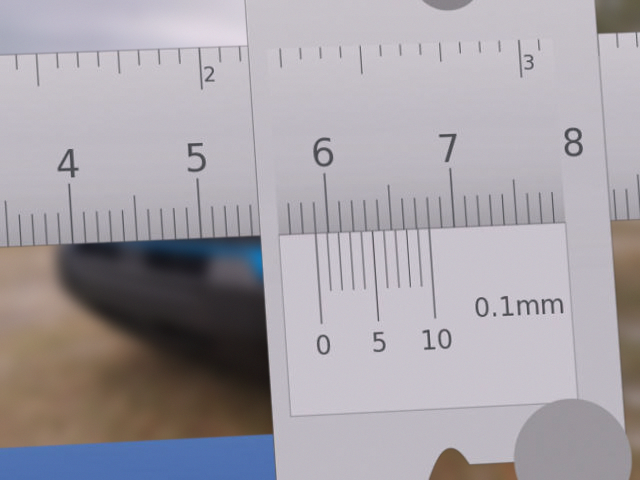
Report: 59.0 mm
